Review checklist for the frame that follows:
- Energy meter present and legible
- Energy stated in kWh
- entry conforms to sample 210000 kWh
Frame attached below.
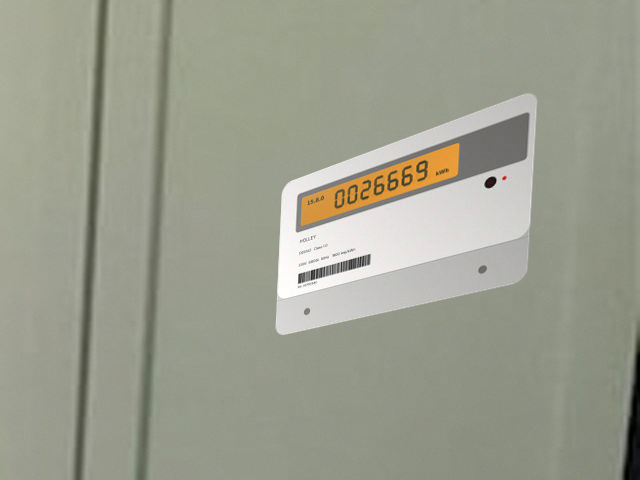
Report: 26669 kWh
